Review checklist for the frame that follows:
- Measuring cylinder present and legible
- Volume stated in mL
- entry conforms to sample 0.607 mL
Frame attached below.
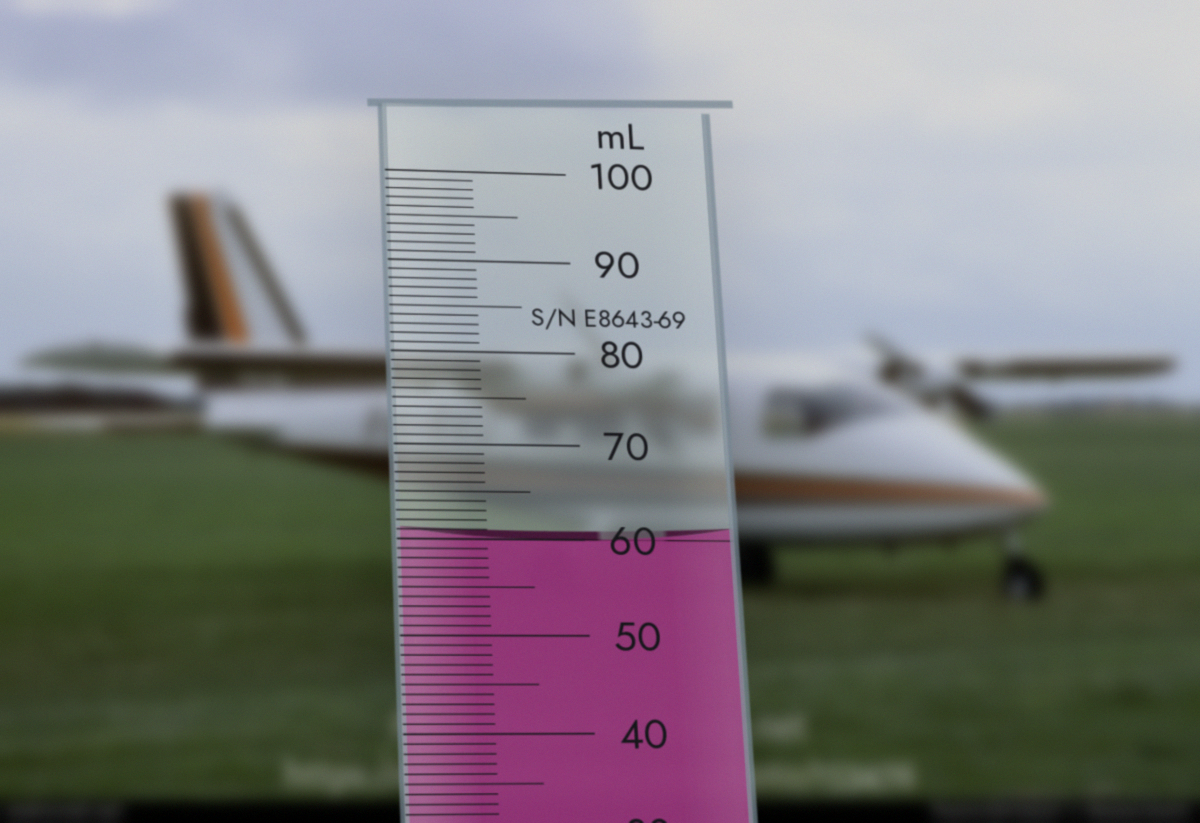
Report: 60 mL
